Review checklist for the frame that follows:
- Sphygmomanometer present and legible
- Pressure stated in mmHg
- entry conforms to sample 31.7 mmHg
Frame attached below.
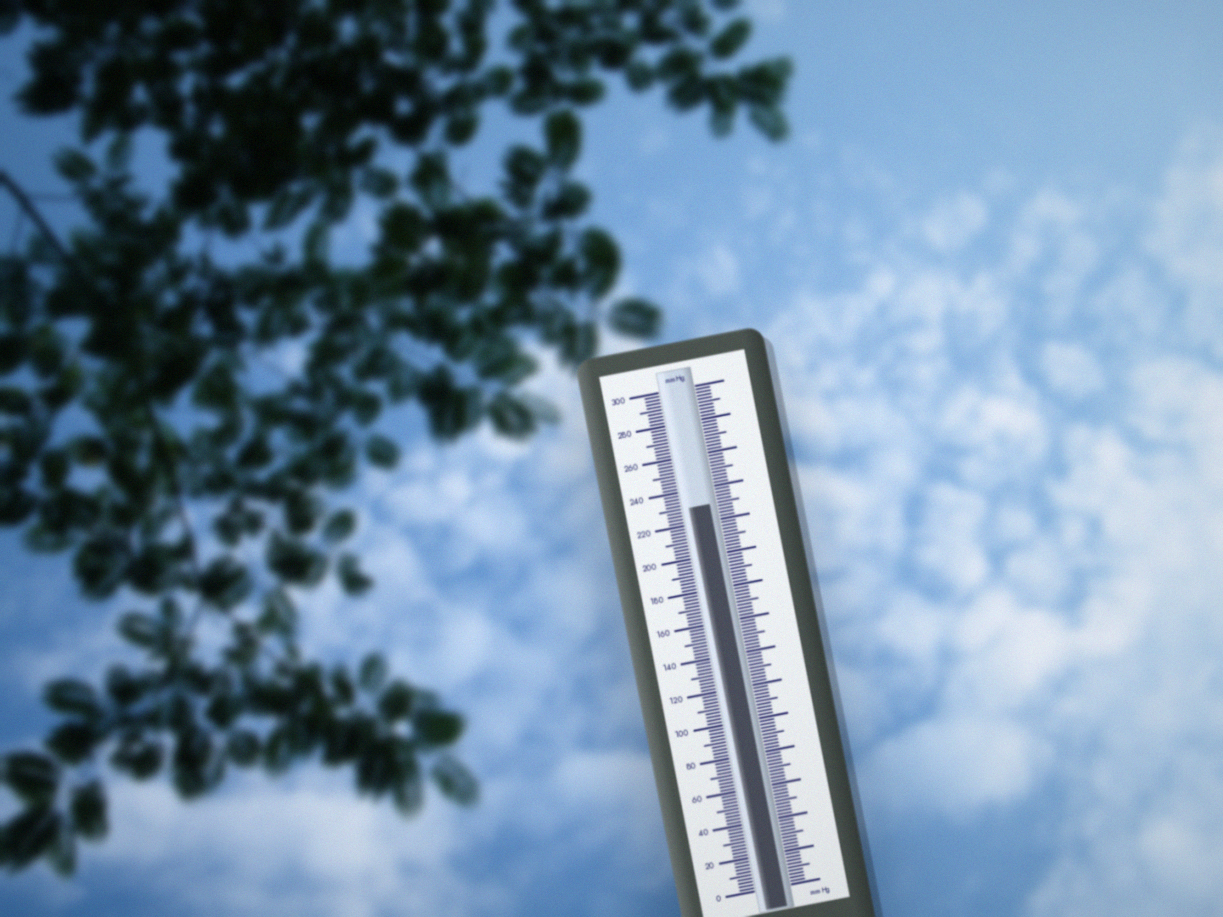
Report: 230 mmHg
